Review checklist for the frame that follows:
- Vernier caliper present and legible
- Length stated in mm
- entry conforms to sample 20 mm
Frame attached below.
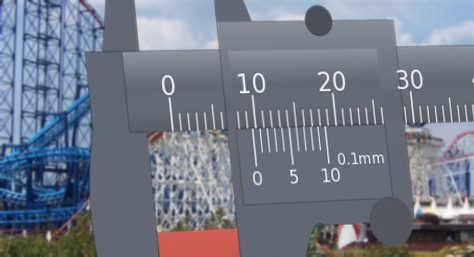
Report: 9.6 mm
